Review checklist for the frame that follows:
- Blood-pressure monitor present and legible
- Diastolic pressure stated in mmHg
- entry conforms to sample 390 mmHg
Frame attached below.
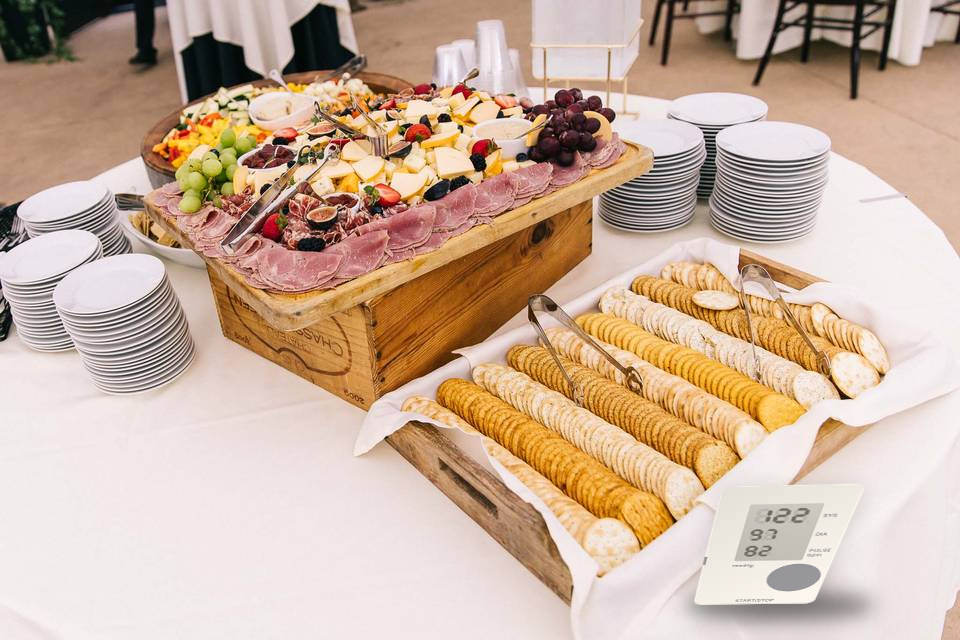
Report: 97 mmHg
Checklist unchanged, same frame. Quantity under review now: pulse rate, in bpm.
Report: 82 bpm
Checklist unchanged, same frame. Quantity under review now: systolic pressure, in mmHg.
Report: 122 mmHg
